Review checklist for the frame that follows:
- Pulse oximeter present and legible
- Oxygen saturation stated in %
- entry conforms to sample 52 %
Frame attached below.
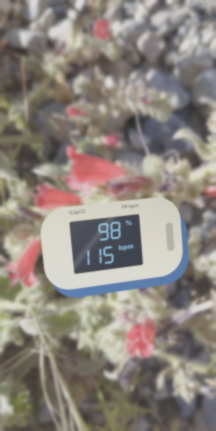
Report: 98 %
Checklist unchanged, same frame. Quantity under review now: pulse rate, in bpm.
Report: 115 bpm
